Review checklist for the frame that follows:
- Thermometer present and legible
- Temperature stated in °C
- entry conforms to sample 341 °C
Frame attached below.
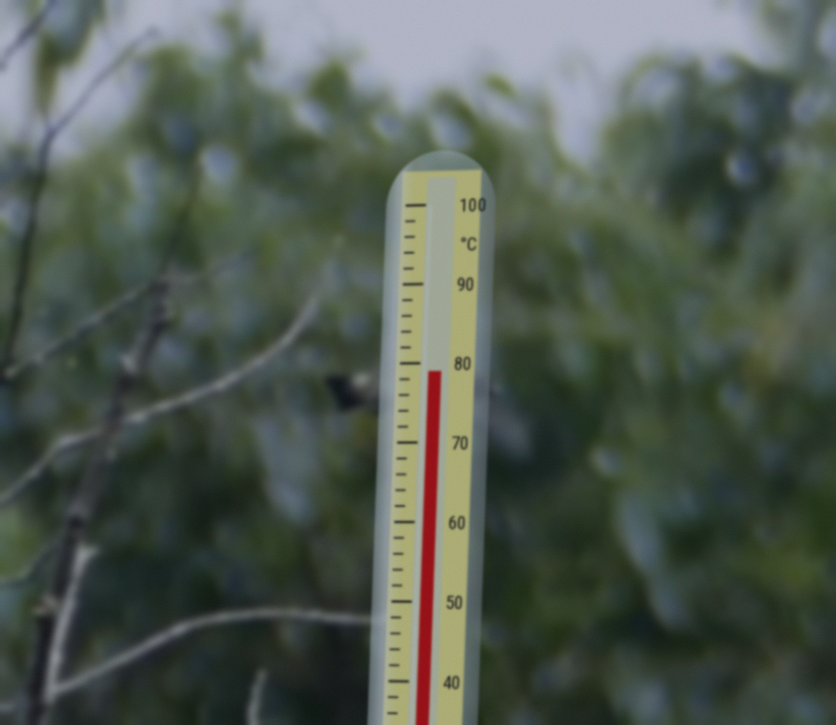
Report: 79 °C
